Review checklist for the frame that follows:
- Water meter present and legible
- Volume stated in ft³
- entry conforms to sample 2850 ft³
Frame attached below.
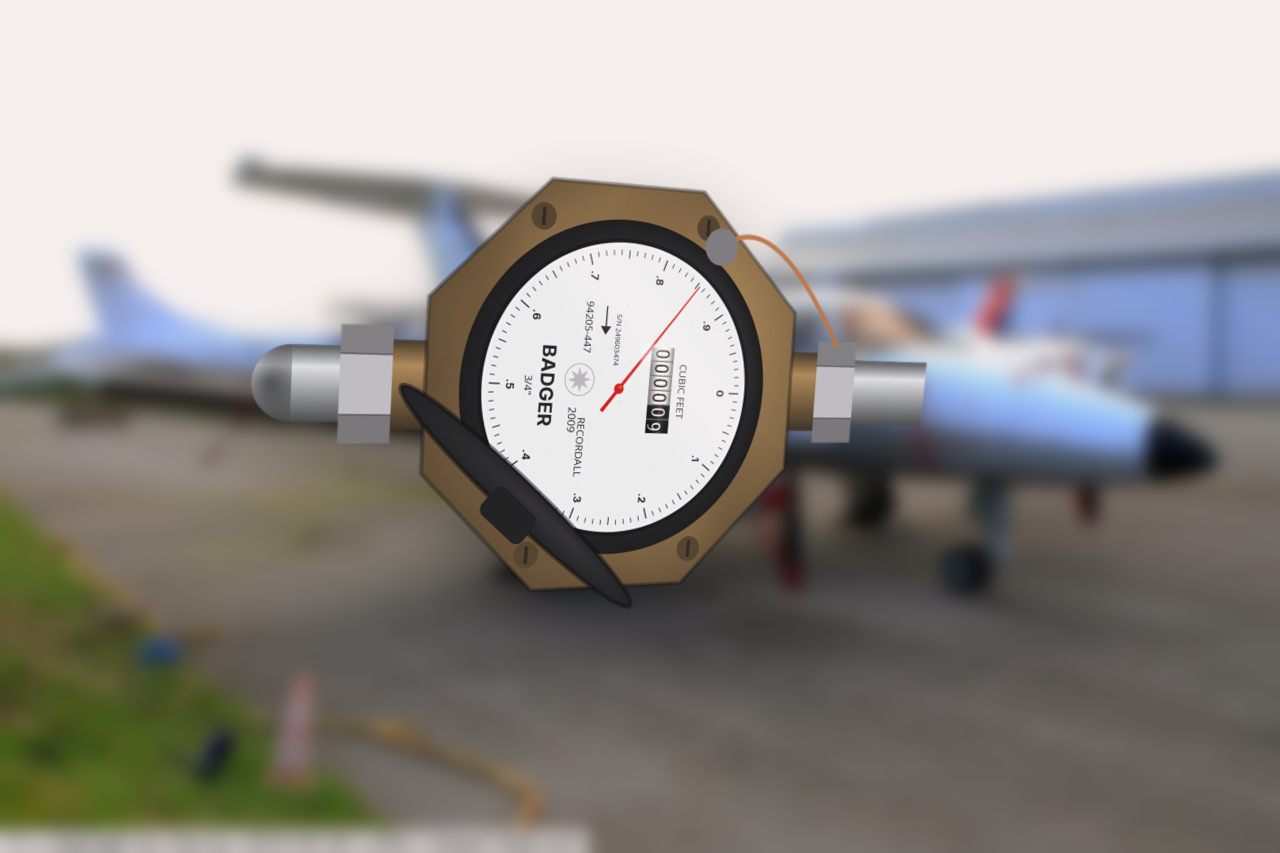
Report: 8.85 ft³
